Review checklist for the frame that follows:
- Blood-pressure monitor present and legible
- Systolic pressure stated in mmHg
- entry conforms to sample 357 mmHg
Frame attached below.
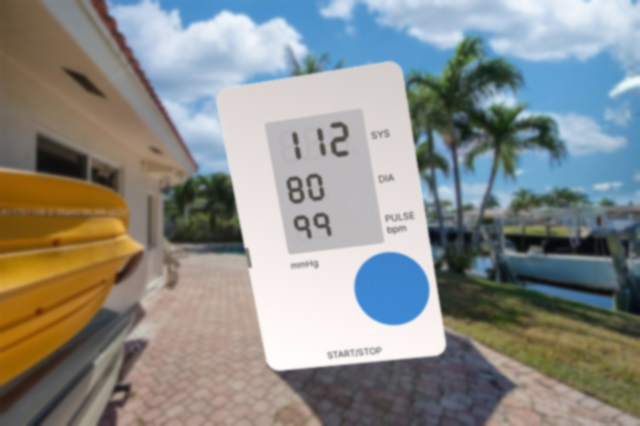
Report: 112 mmHg
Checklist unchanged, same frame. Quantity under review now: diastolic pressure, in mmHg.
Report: 80 mmHg
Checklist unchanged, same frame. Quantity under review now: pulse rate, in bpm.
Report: 99 bpm
